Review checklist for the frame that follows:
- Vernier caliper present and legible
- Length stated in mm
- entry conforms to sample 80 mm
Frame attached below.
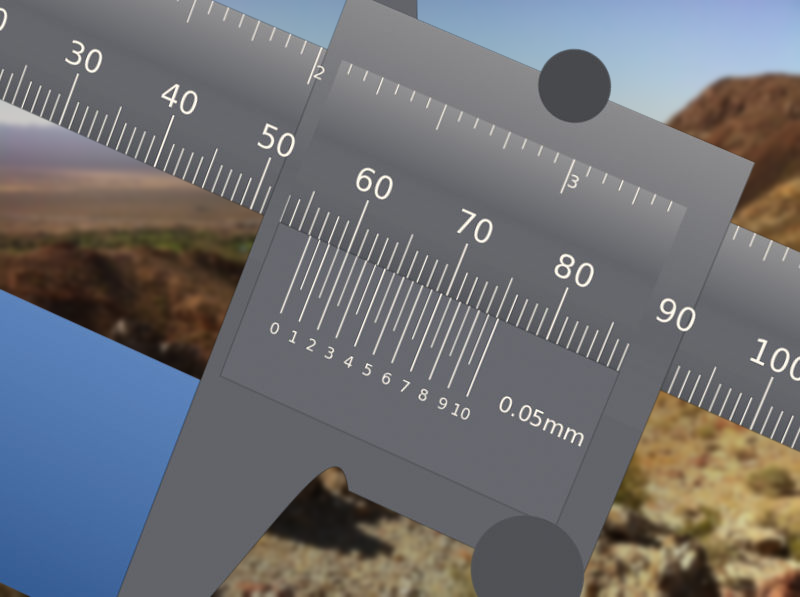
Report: 56.2 mm
